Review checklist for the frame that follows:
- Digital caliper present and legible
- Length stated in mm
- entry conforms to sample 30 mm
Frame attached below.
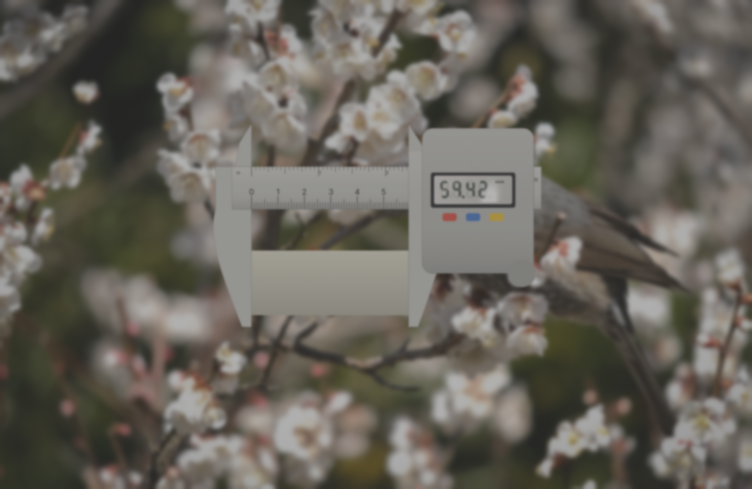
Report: 59.42 mm
